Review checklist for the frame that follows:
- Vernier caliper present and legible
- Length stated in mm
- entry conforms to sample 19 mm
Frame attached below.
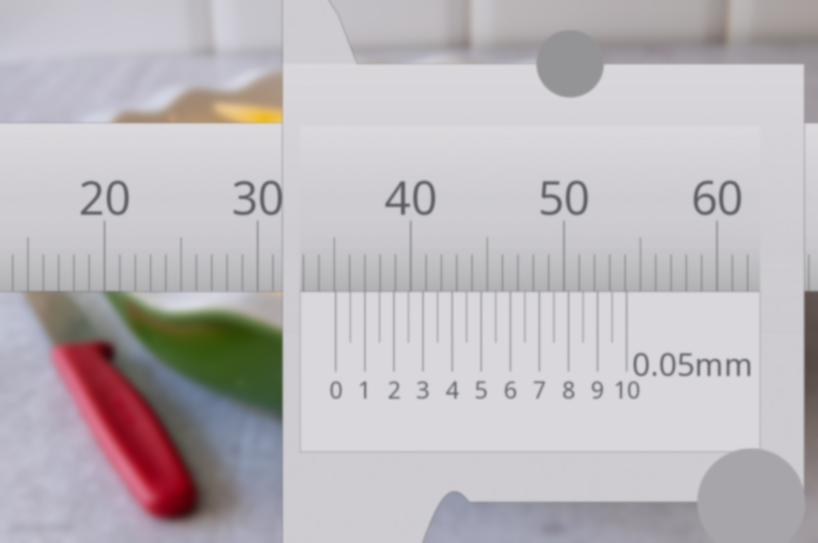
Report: 35.1 mm
